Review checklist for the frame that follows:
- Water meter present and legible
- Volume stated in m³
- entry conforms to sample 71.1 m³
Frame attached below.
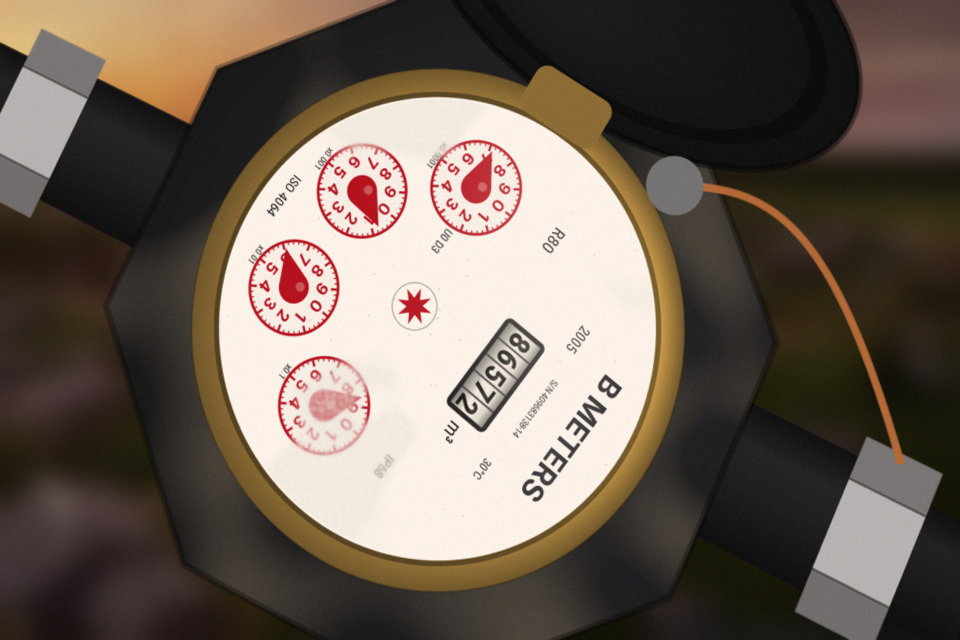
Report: 86571.8607 m³
